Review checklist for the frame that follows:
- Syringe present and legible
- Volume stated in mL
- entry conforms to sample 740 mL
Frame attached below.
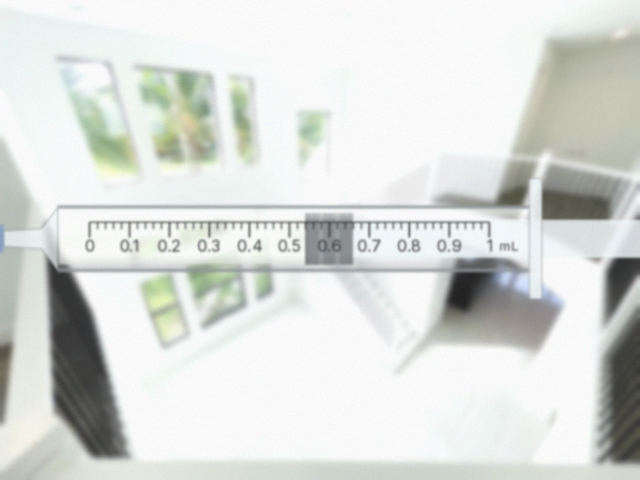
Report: 0.54 mL
